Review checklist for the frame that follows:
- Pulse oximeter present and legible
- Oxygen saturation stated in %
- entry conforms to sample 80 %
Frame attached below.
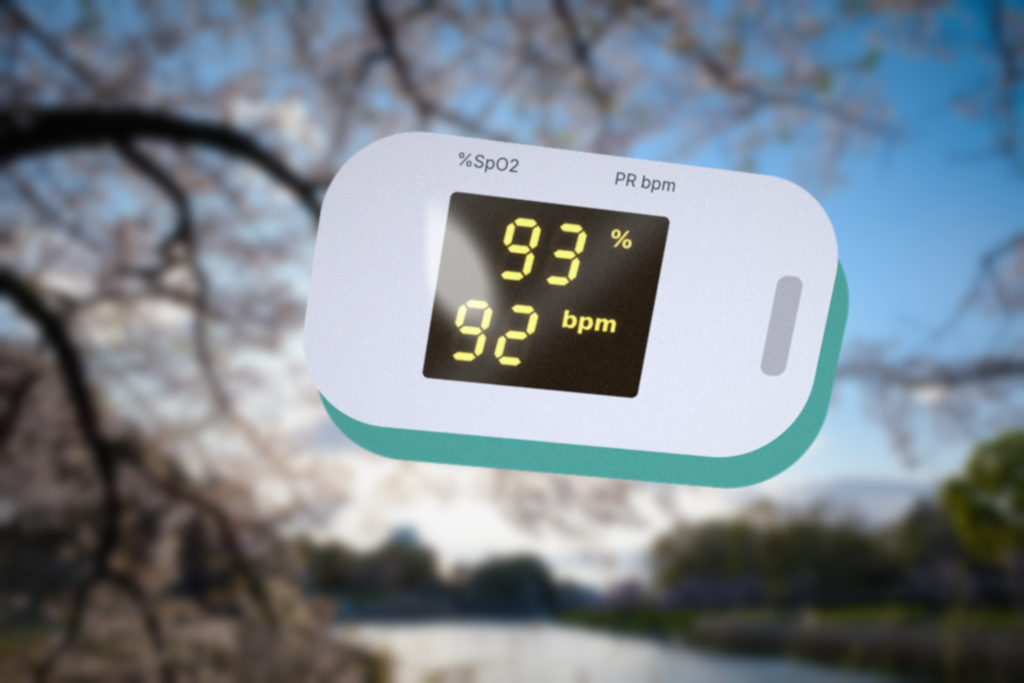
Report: 93 %
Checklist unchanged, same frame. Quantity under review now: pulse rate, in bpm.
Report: 92 bpm
